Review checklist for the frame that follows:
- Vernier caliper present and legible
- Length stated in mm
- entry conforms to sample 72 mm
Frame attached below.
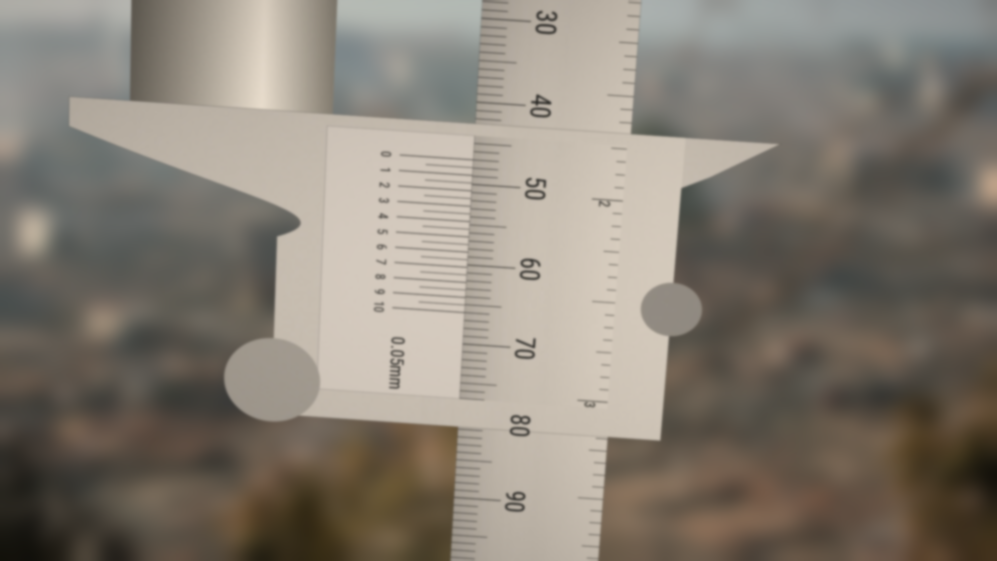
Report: 47.0 mm
